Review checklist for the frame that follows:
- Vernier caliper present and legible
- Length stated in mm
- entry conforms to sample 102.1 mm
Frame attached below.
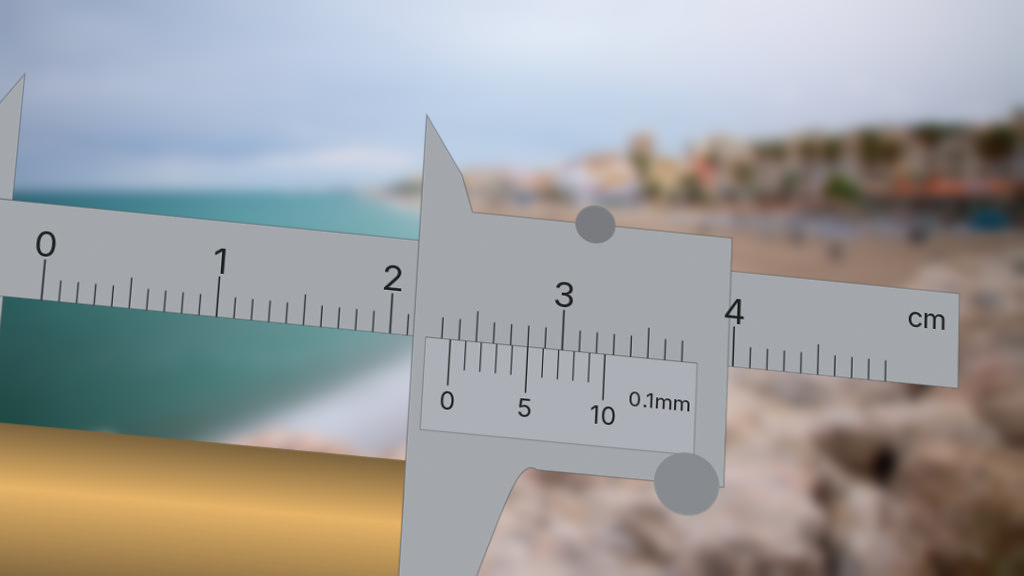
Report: 23.5 mm
